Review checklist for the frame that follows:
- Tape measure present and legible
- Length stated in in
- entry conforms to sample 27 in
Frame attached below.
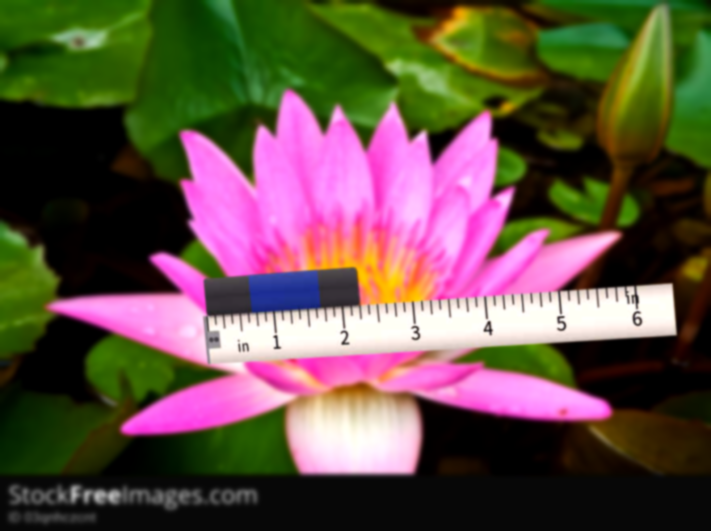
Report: 2.25 in
